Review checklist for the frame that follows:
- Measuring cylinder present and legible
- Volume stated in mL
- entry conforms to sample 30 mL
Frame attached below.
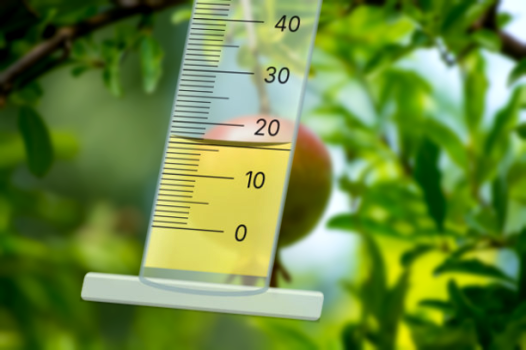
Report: 16 mL
